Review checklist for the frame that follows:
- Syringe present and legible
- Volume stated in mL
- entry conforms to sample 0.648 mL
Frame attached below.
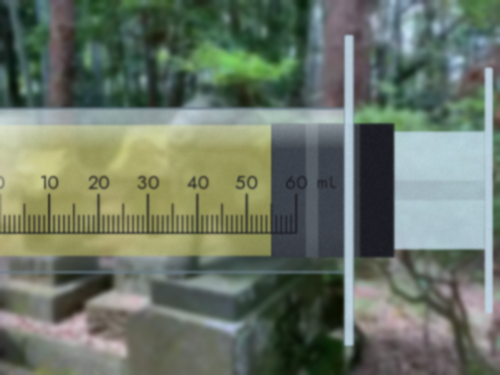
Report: 55 mL
